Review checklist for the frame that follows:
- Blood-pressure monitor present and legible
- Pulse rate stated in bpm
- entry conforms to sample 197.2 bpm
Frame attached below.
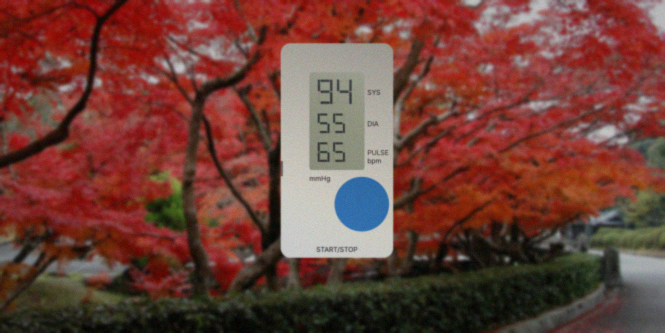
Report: 65 bpm
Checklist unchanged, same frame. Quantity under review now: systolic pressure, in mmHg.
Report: 94 mmHg
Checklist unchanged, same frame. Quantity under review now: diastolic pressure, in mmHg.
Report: 55 mmHg
